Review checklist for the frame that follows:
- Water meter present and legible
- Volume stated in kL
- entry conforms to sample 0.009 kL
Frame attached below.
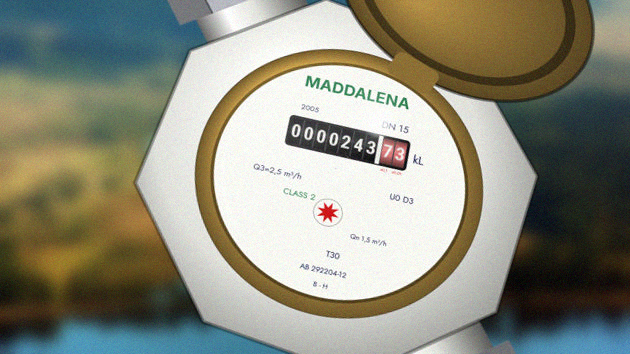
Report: 243.73 kL
